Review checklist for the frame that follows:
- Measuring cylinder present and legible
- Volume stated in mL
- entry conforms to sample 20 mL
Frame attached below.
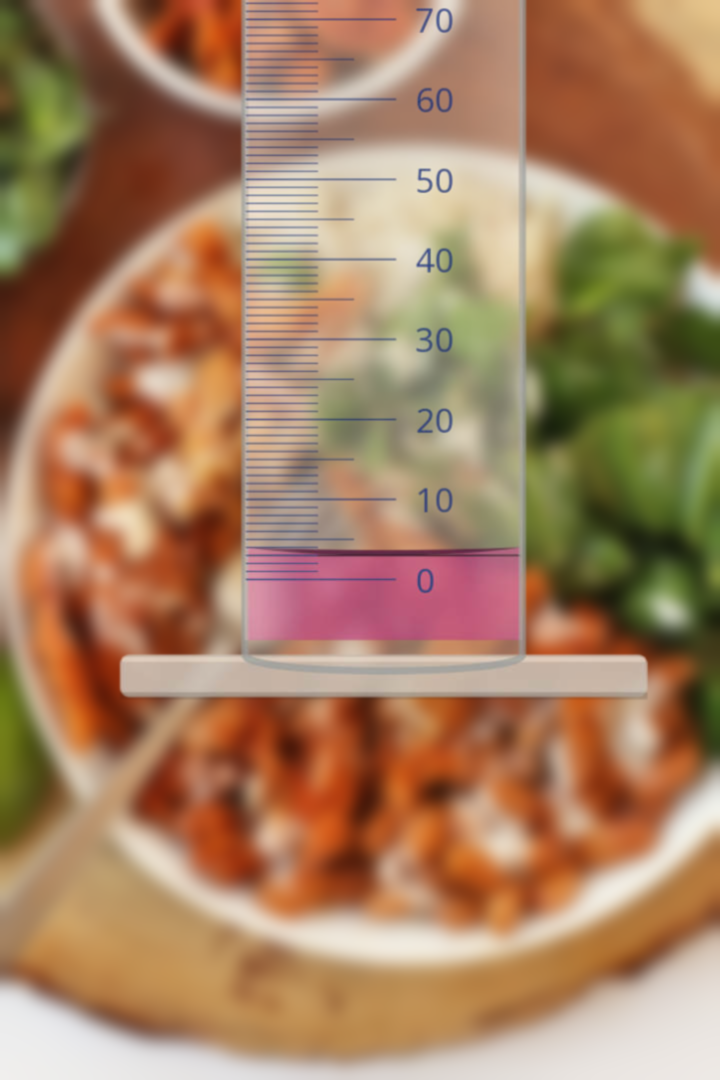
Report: 3 mL
